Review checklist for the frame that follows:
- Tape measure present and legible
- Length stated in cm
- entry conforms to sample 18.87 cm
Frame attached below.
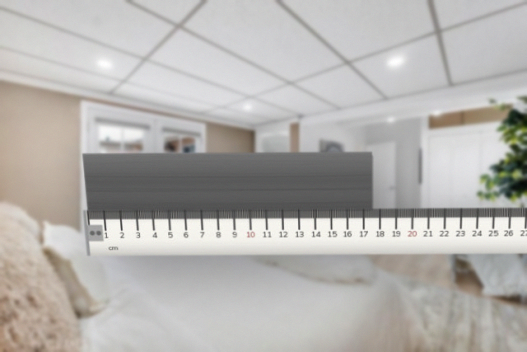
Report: 17.5 cm
